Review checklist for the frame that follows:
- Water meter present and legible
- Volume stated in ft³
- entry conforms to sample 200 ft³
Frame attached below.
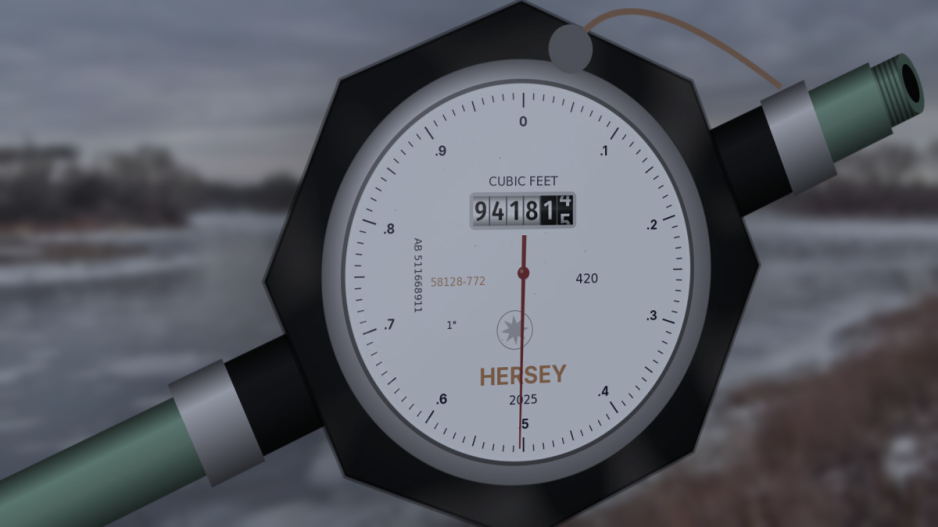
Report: 941814.50 ft³
